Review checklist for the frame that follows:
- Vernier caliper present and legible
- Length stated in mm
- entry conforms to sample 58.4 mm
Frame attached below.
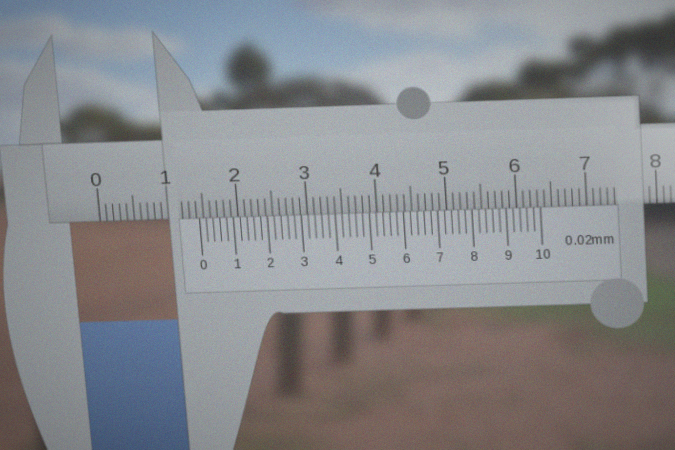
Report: 14.4 mm
